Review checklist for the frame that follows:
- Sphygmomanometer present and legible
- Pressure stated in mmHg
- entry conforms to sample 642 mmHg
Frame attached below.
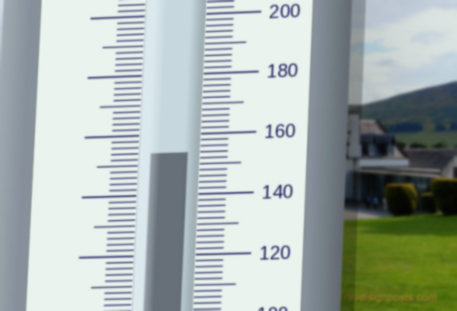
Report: 154 mmHg
